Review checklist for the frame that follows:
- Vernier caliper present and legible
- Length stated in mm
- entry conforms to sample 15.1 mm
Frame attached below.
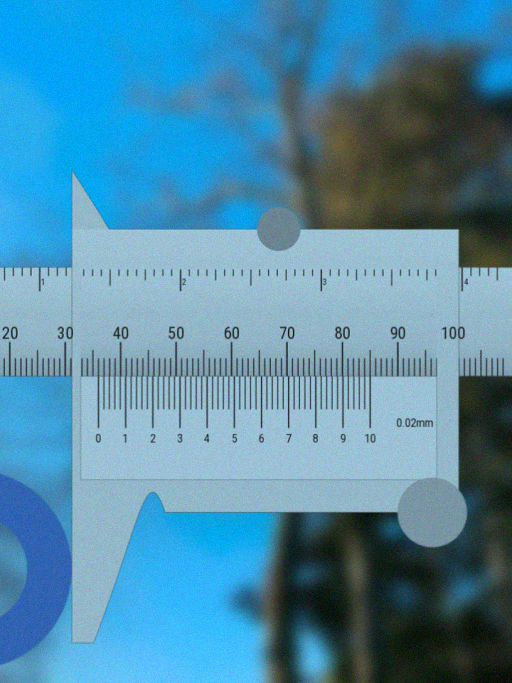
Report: 36.0 mm
